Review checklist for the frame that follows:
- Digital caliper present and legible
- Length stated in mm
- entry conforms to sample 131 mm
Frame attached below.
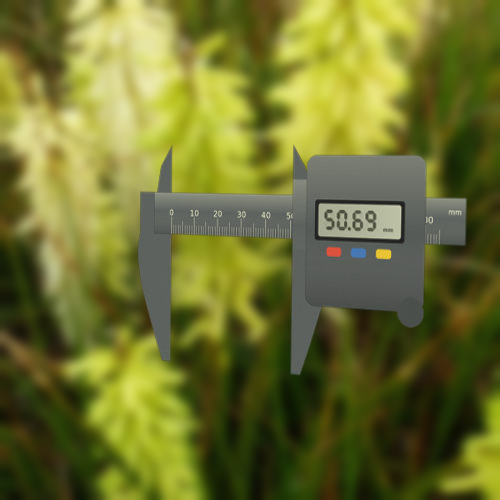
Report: 50.69 mm
